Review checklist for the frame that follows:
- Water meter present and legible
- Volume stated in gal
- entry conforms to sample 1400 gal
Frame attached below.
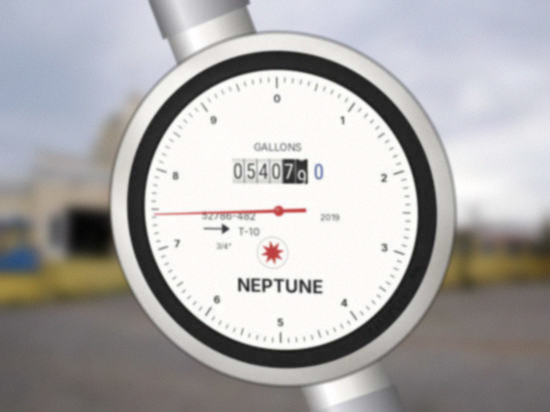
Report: 540787.4 gal
